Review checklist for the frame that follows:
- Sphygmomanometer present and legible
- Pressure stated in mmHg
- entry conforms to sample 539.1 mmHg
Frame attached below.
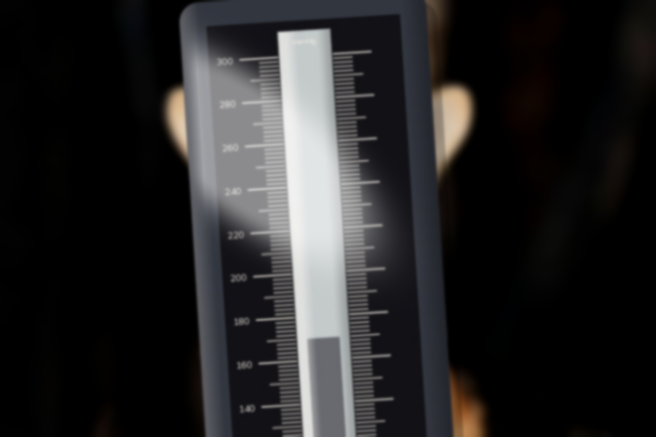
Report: 170 mmHg
